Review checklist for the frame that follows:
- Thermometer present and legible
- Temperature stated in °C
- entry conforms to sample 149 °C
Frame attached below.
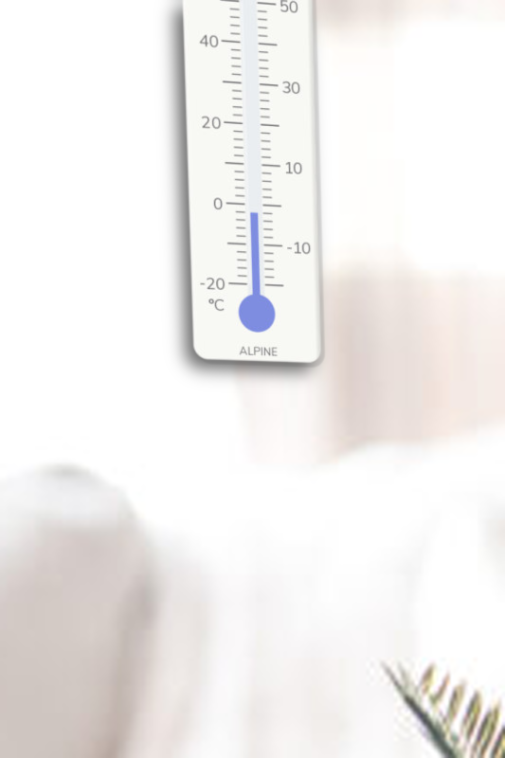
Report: -2 °C
